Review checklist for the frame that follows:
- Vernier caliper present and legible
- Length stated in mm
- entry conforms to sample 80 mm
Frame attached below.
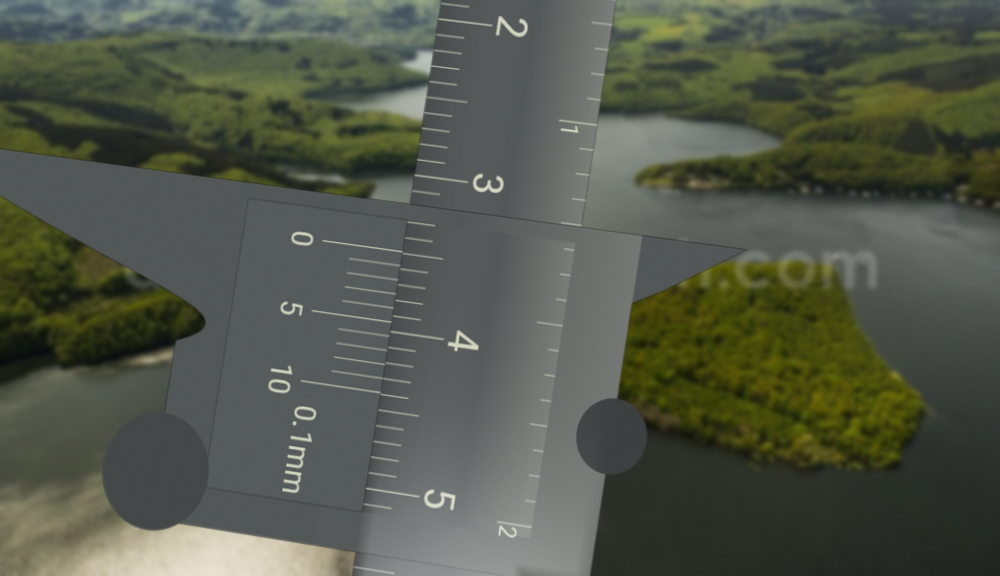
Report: 34.9 mm
